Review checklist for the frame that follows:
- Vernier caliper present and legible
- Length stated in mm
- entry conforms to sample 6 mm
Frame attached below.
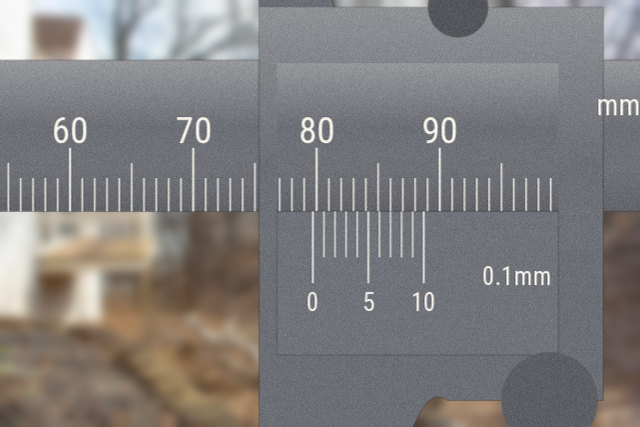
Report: 79.7 mm
